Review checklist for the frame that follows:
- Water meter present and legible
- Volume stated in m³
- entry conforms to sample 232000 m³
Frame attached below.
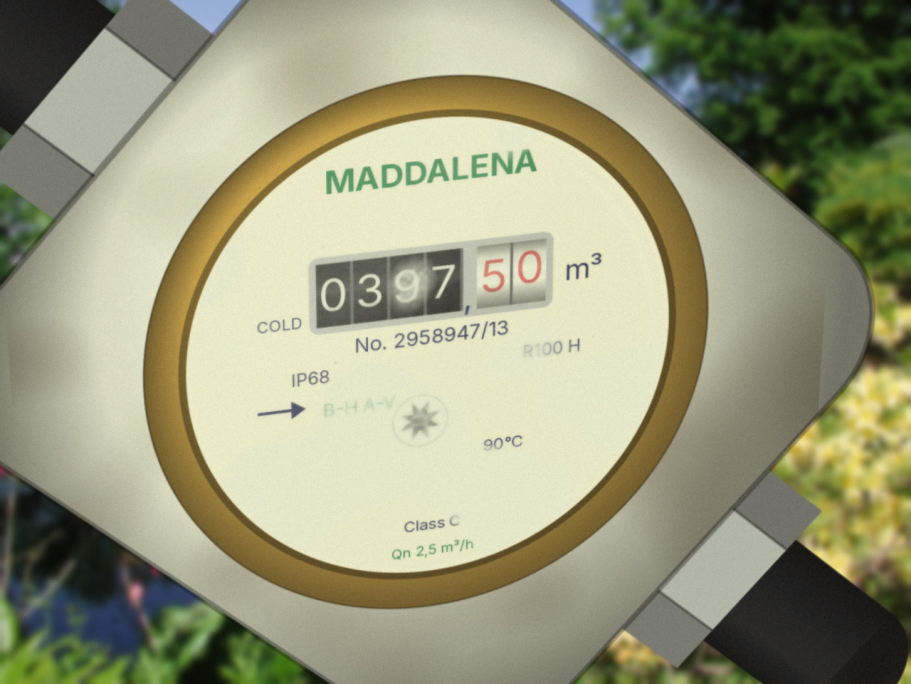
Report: 397.50 m³
